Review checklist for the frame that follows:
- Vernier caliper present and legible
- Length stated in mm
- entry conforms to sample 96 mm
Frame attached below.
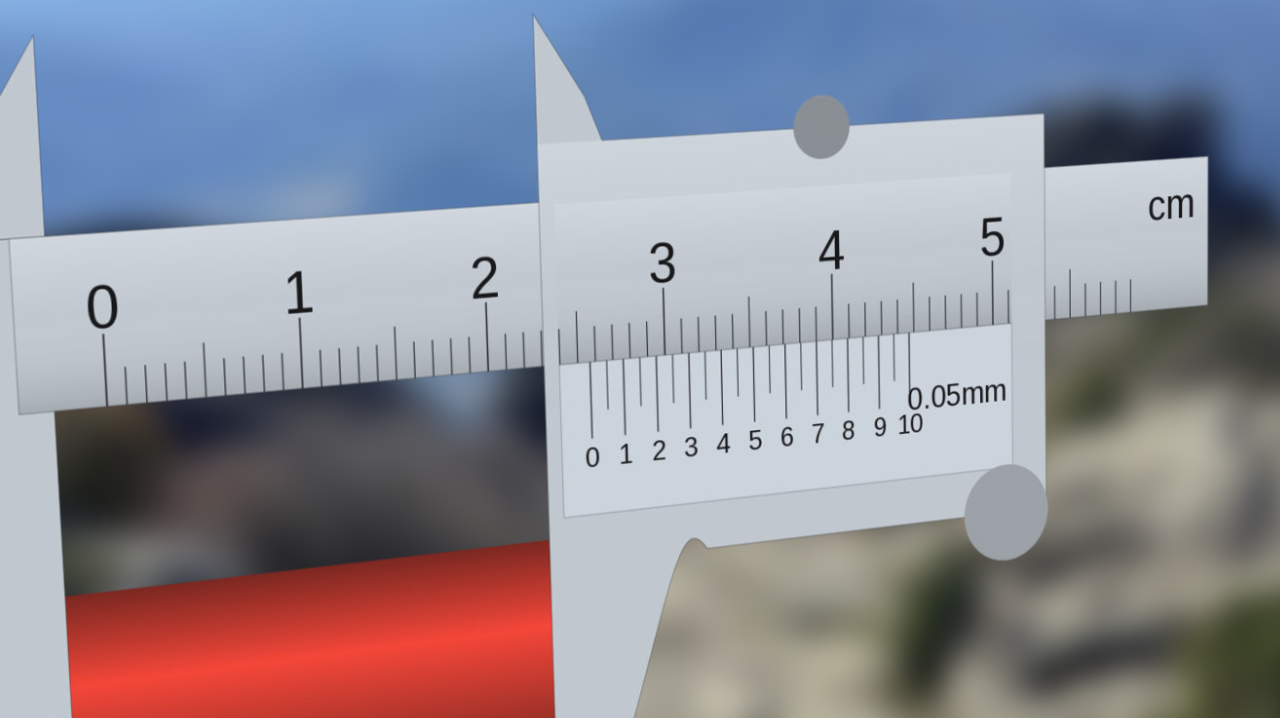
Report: 25.7 mm
